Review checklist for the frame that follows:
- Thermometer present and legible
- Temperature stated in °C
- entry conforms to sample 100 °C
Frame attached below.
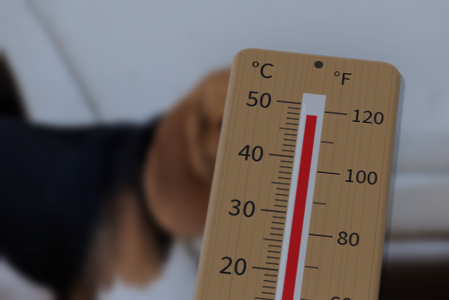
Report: 48 °C
